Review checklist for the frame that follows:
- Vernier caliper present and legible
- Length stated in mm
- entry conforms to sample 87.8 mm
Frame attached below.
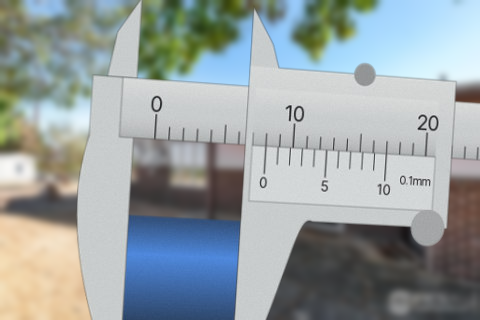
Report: 8.0 mm
